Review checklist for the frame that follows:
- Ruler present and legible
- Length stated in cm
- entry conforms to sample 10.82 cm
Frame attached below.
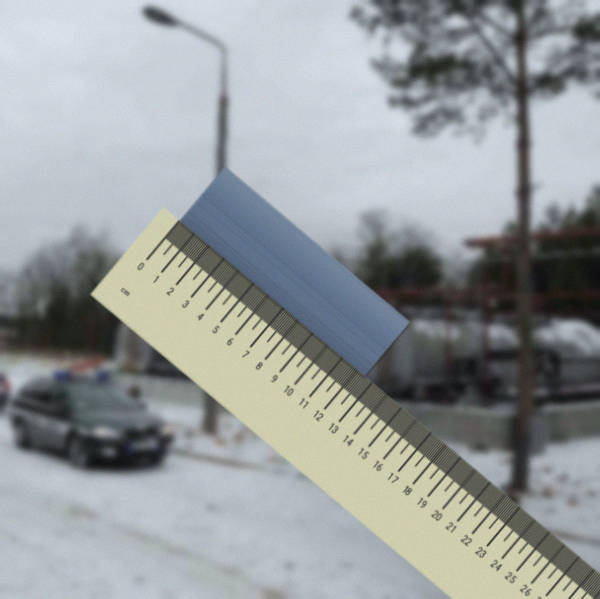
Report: 12.5 cm
